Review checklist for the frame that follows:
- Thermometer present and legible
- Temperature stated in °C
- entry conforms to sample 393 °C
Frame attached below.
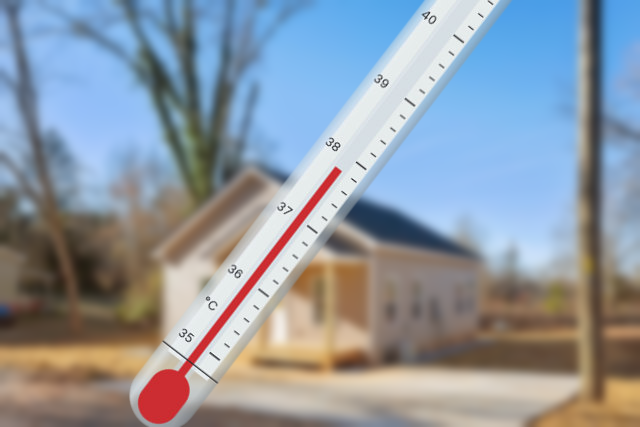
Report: 37.8 °C
